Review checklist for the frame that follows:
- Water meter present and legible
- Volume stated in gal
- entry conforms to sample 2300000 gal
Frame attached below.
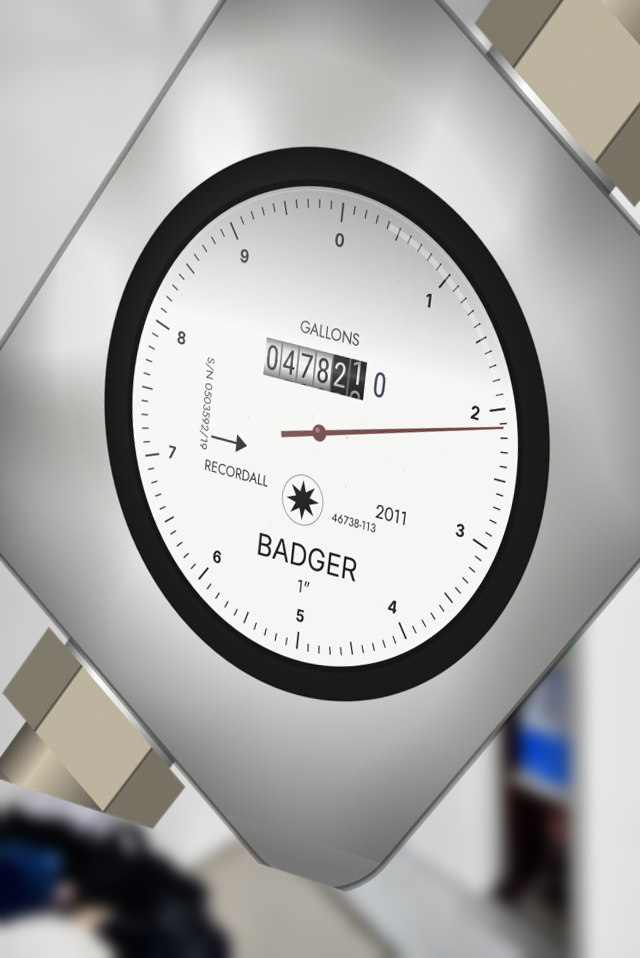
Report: 478212.1 gal
